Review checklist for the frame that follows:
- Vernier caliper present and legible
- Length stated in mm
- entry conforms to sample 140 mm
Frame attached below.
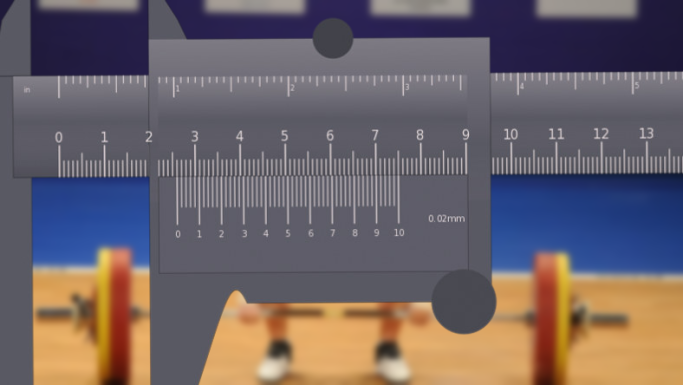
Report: 26.0 mm
